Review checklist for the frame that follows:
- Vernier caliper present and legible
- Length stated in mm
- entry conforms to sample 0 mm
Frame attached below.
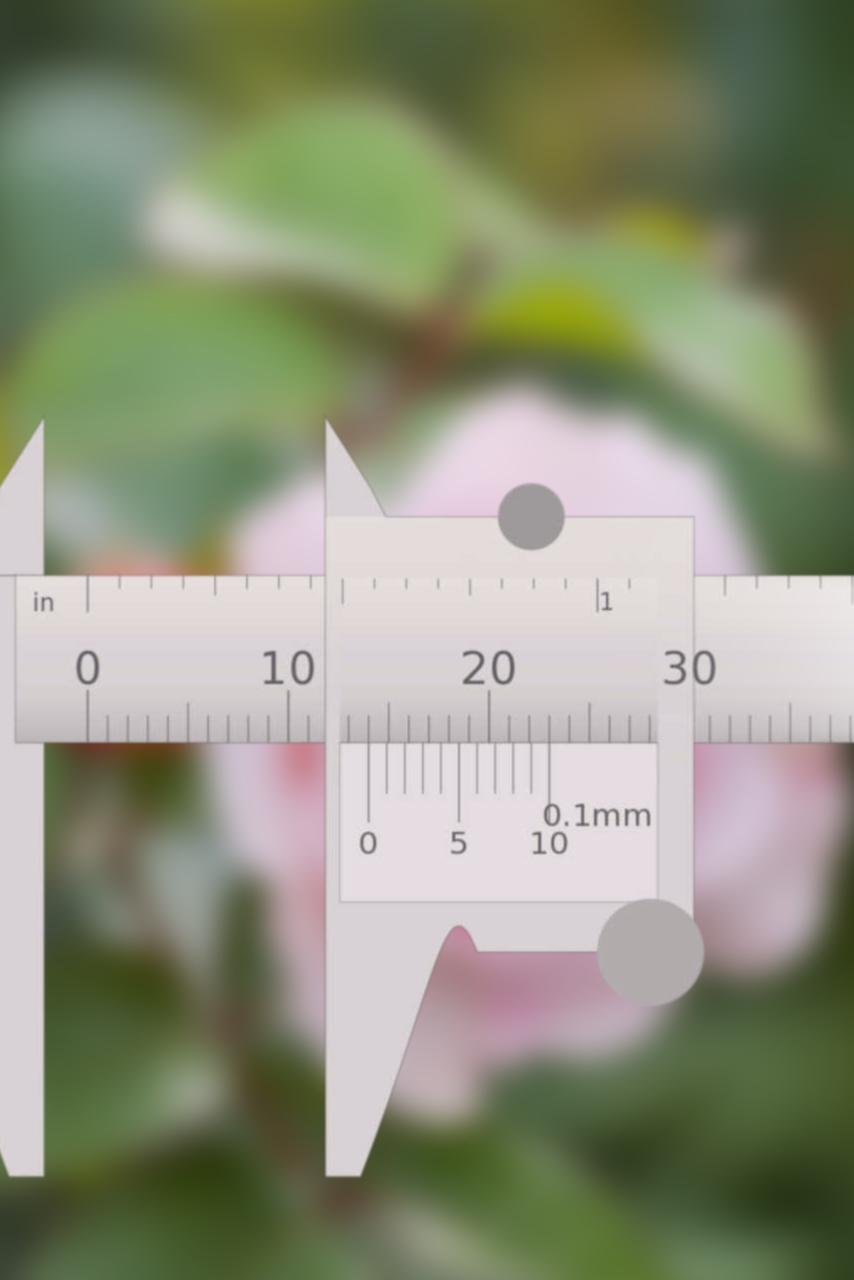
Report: 14.0 mm
